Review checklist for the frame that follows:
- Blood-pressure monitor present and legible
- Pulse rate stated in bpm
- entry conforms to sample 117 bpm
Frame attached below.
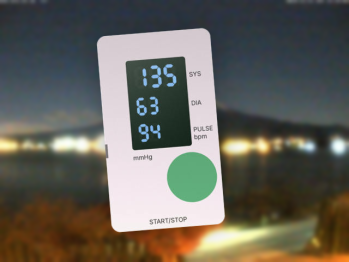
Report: 94 bpm
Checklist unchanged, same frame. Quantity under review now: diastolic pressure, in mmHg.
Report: 63 mmHg
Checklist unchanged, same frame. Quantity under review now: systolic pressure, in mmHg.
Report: 135 mmHg
